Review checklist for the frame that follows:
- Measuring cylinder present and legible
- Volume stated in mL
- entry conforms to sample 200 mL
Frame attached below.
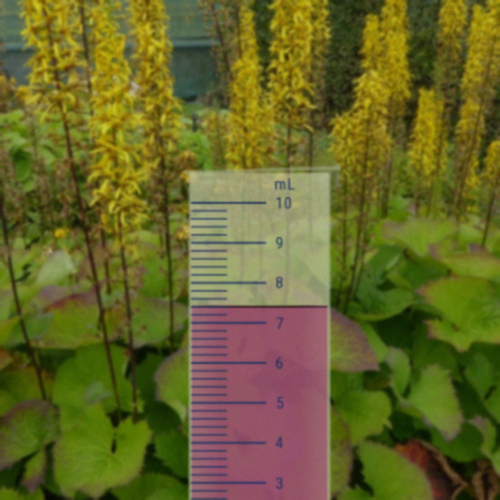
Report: 7.4 mL
